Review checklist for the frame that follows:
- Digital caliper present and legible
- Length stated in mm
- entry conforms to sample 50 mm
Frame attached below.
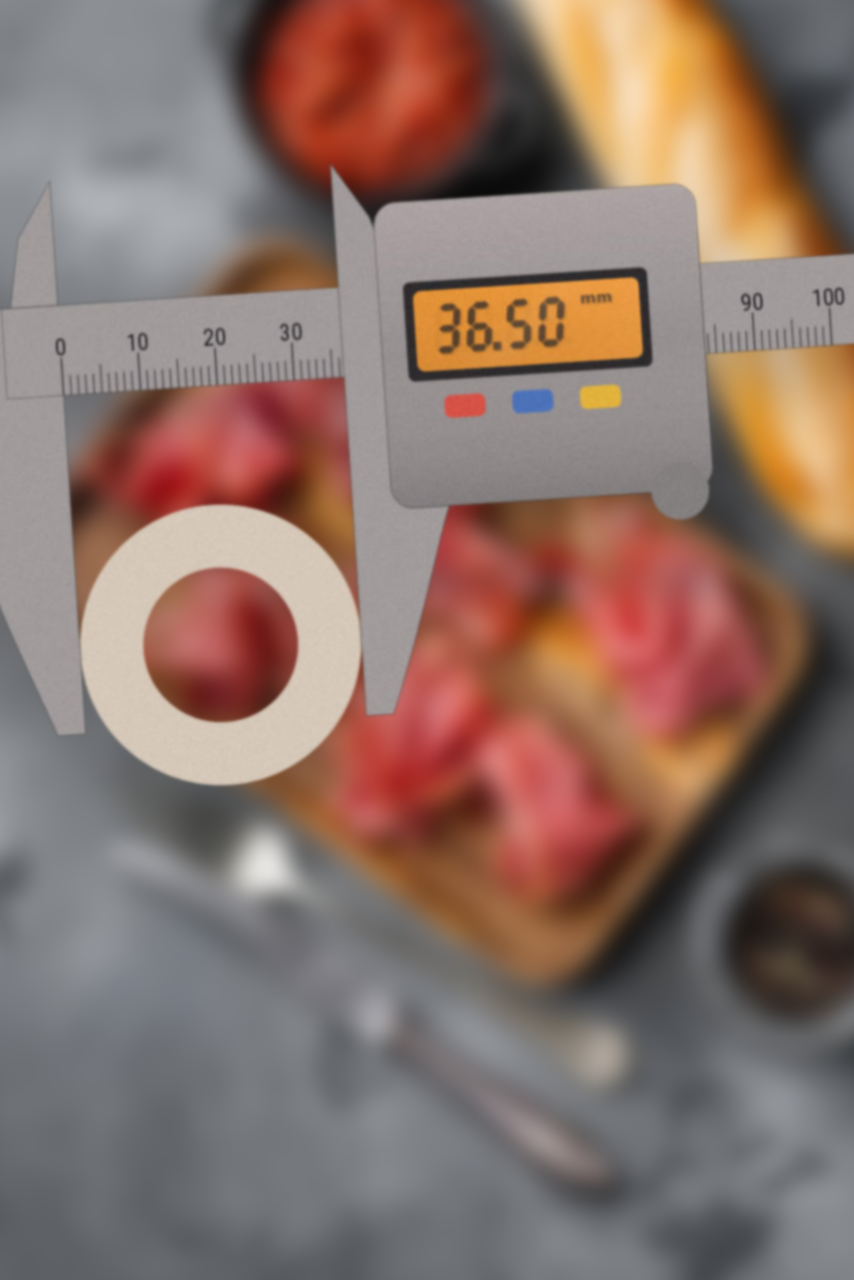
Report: 36.50 mm
